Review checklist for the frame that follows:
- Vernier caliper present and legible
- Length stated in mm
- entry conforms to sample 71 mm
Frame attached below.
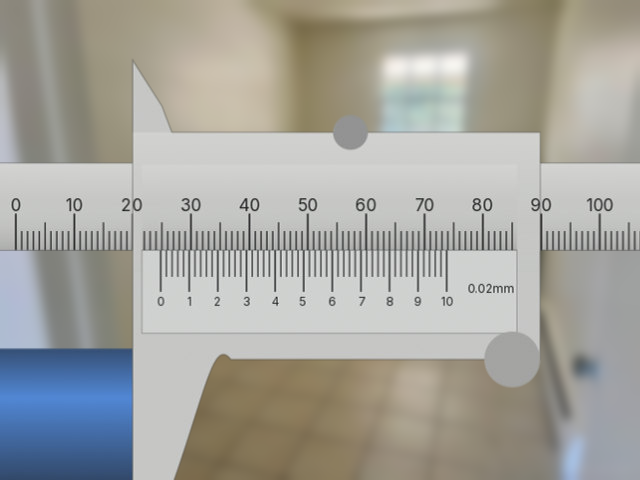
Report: 24.8 mm
